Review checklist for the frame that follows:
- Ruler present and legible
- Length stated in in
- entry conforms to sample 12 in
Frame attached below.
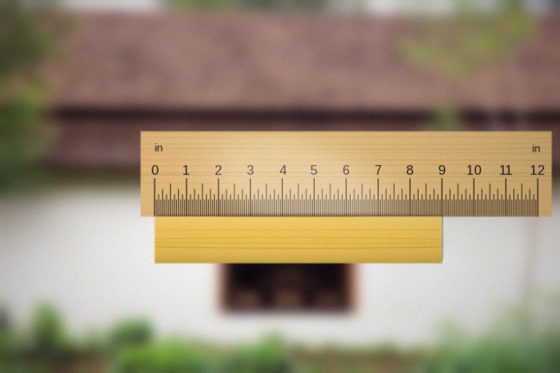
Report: 9 in
